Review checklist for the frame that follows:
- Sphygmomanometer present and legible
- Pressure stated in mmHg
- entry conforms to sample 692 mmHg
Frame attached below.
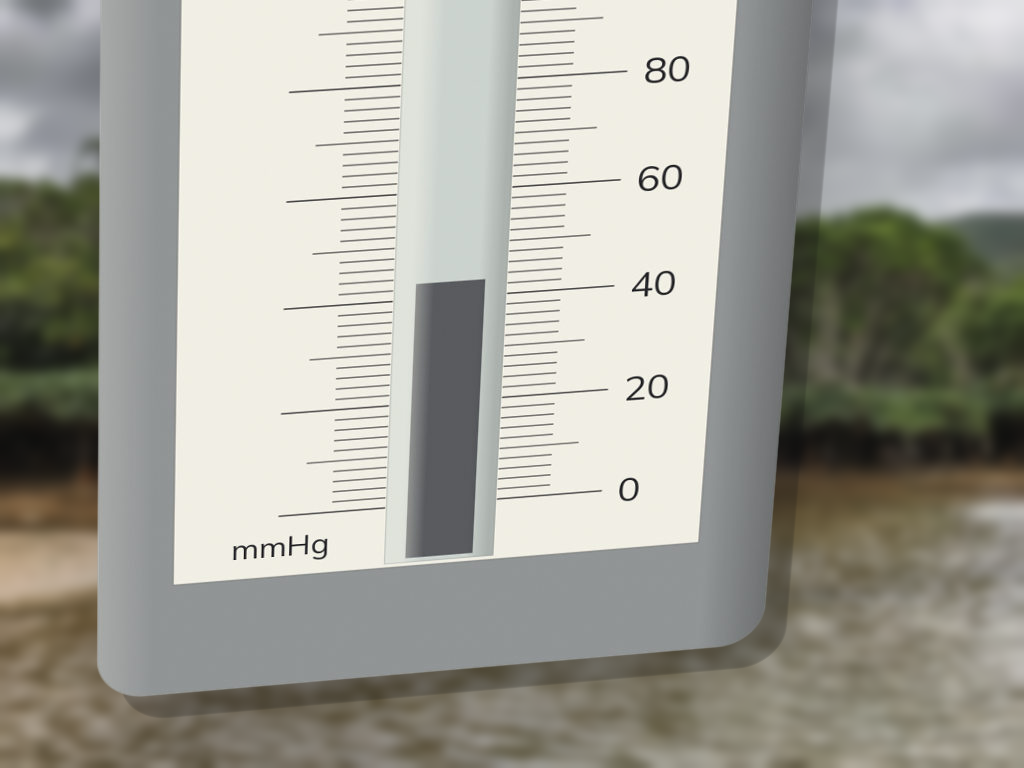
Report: 43 mmHg
